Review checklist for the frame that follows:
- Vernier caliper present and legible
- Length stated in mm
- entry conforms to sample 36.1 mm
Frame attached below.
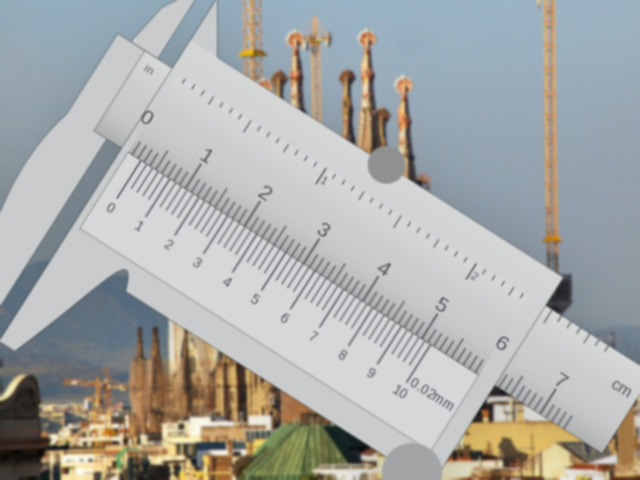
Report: 2.5 mm
